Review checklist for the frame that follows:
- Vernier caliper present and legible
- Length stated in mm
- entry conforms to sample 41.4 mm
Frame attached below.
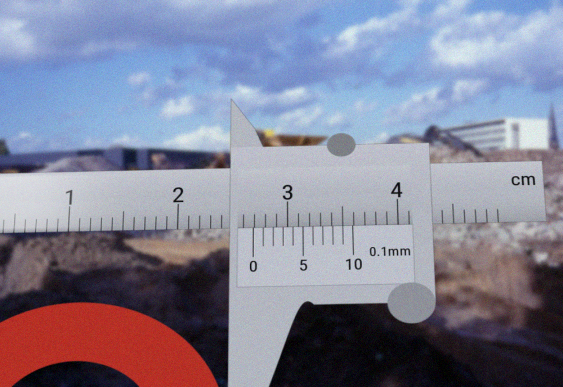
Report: 26.9 mm
